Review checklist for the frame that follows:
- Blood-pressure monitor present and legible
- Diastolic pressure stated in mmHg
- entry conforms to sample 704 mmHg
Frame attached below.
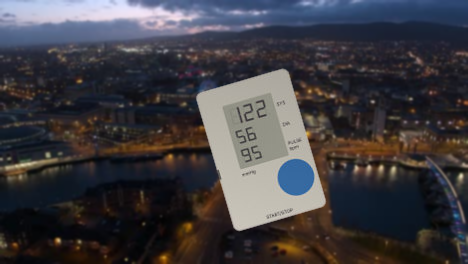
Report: 56 mmHg
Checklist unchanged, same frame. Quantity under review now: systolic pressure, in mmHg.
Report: 122 mmHg
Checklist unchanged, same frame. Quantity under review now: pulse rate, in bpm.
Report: 95 bpm
